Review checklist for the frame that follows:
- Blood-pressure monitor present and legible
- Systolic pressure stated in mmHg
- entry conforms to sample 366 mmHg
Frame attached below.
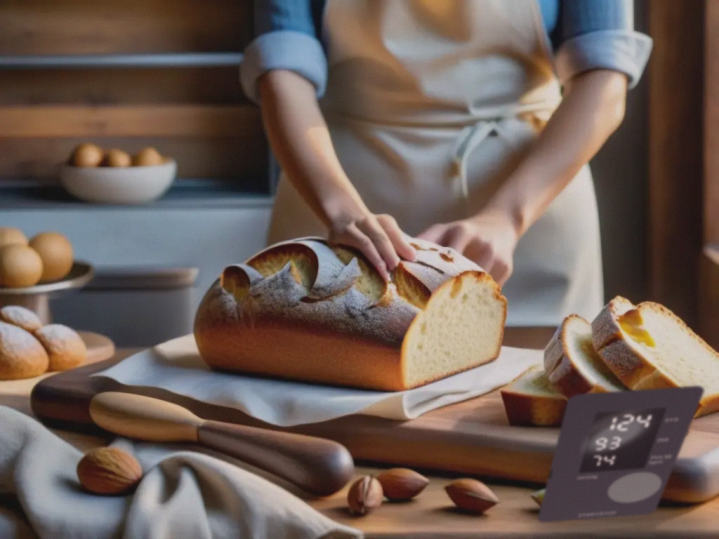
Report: 124 mmHg
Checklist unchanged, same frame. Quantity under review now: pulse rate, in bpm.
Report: 74 bpm
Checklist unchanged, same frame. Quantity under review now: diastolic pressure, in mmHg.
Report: 93 mmHg
